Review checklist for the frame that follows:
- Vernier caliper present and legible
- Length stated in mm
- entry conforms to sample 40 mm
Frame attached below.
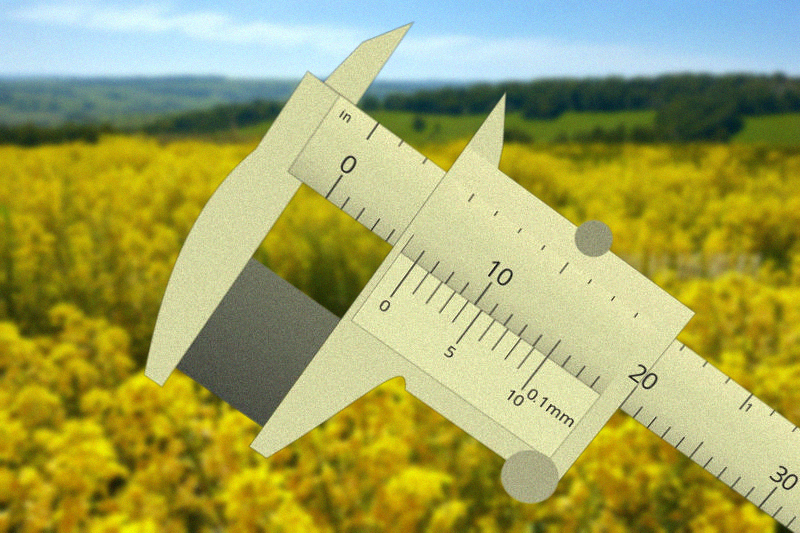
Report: 6.0 mm
